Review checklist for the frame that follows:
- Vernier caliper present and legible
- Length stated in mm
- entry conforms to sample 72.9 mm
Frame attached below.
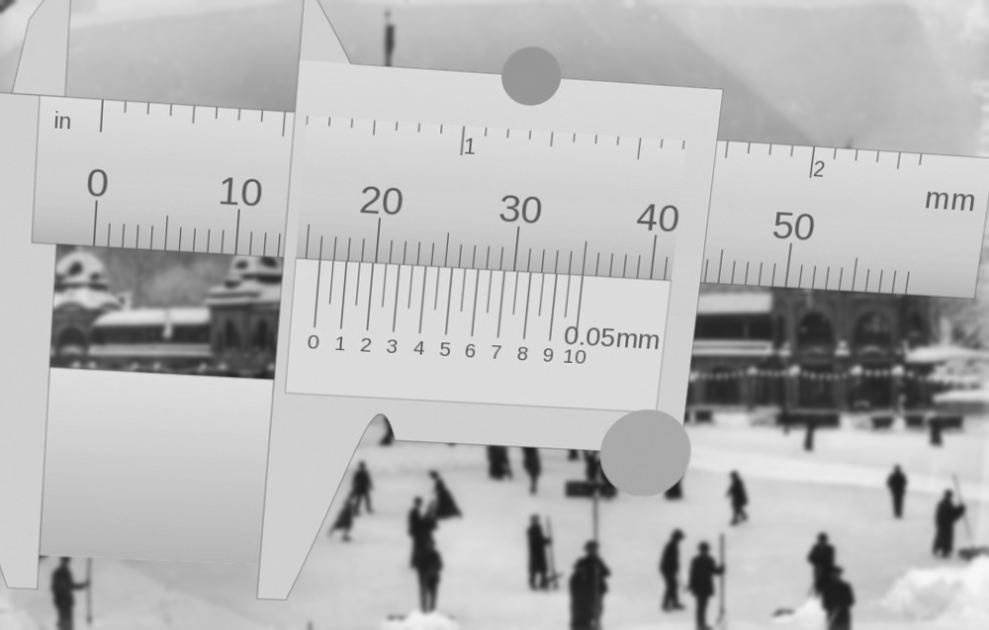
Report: 16.0 mm
